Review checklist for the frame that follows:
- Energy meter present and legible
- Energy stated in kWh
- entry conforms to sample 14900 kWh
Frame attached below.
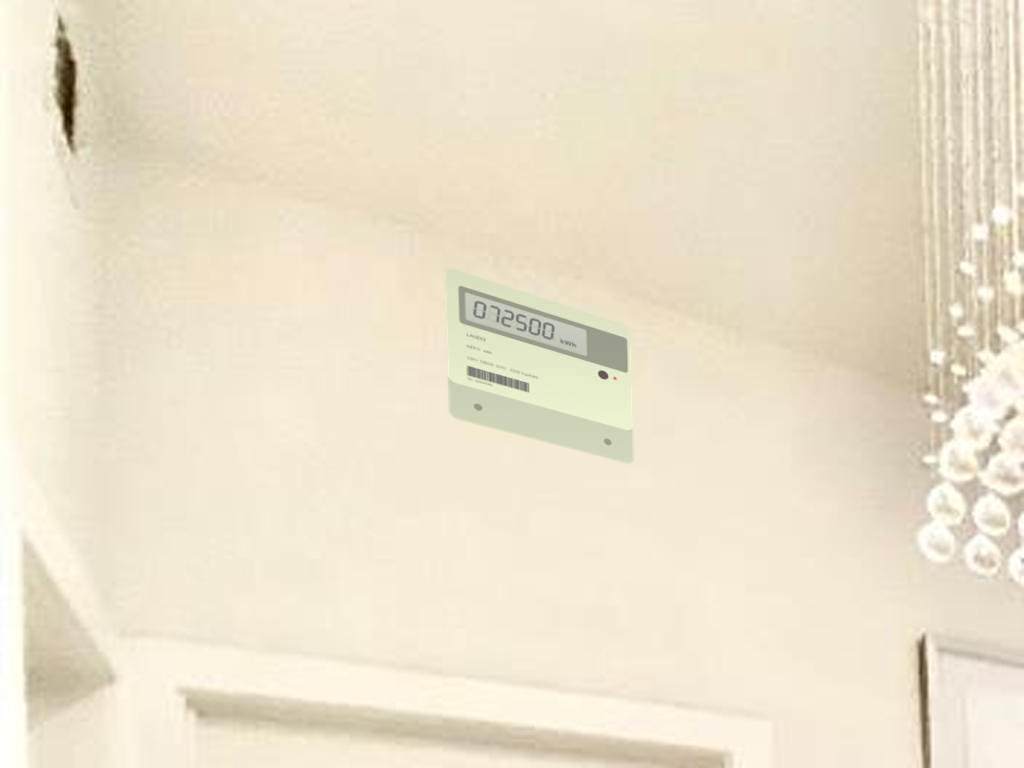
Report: 72500 kWh
